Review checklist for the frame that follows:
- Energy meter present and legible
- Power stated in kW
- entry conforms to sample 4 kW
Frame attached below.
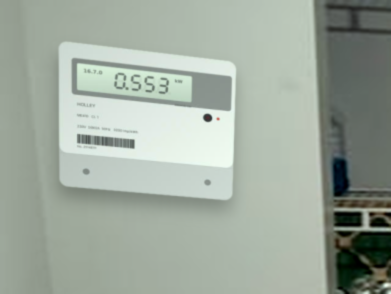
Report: 0.553 kW
